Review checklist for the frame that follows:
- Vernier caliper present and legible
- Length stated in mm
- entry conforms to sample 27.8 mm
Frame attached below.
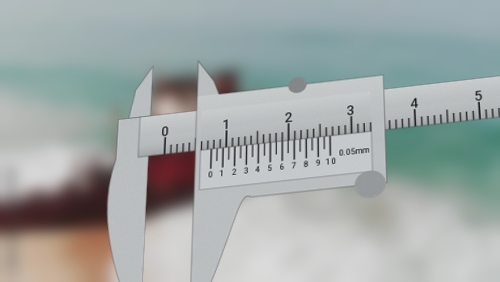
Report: 7.6 mm
